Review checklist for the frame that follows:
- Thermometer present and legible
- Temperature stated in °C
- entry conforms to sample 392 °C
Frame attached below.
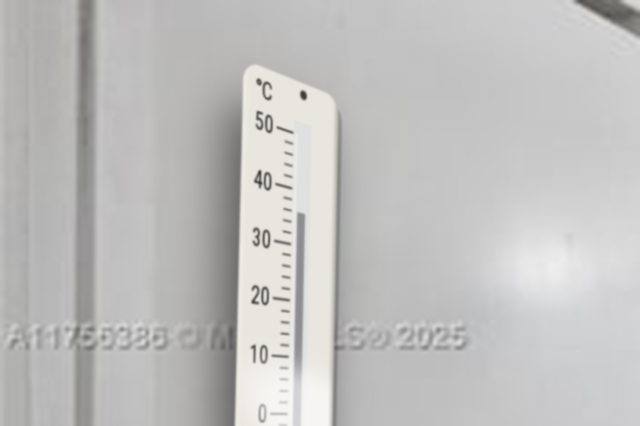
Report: 36 °C
